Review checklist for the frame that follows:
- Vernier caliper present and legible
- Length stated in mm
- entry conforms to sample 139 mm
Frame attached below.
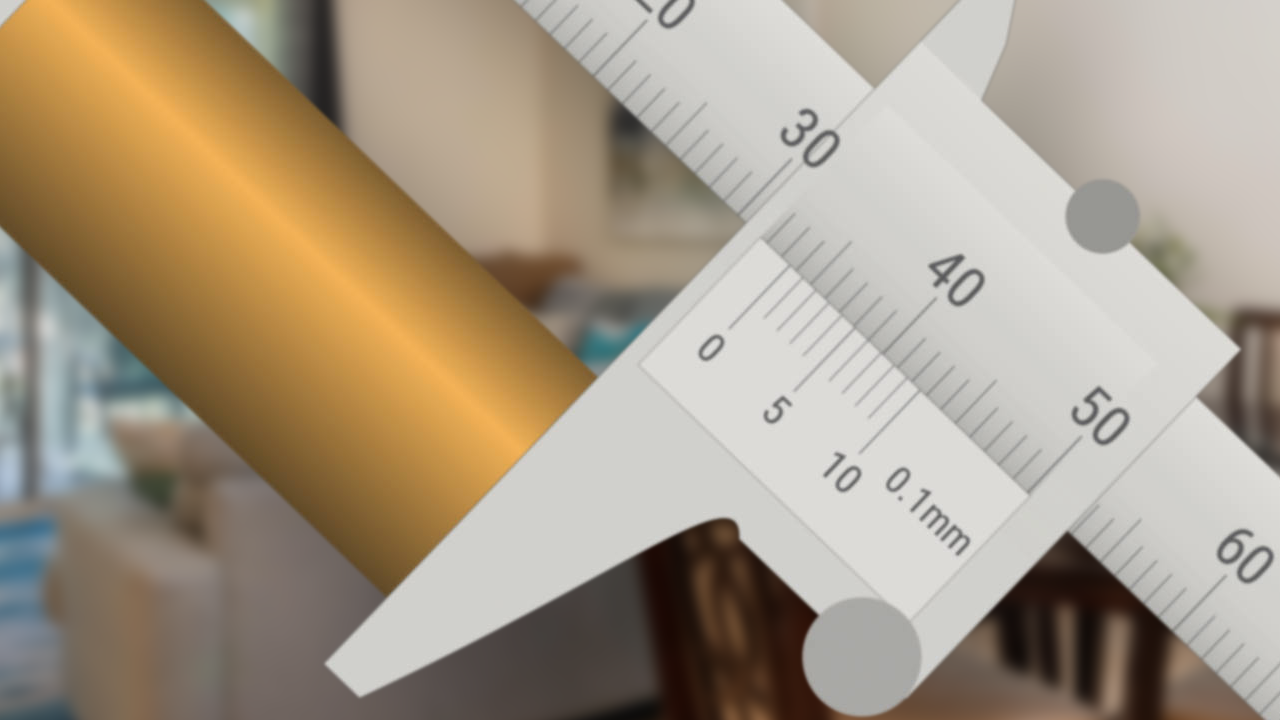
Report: 33.6 mm
